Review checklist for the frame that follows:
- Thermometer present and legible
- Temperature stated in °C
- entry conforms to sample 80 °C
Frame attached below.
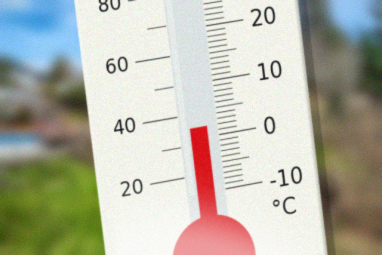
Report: 2 °C
